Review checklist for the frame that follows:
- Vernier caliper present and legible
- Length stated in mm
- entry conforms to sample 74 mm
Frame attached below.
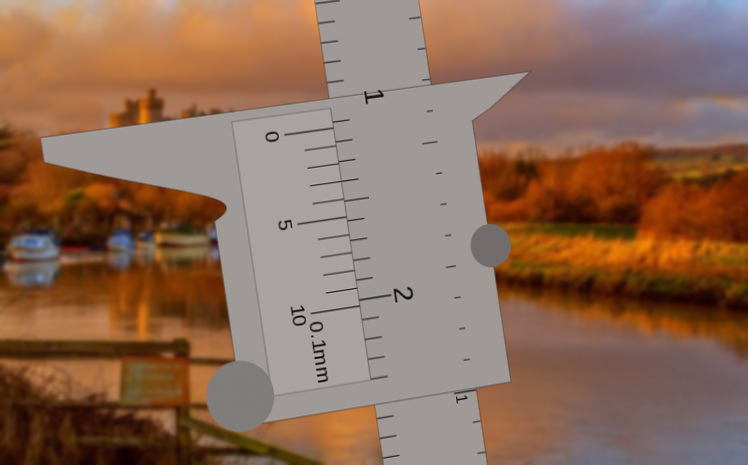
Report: 11.3 mm
